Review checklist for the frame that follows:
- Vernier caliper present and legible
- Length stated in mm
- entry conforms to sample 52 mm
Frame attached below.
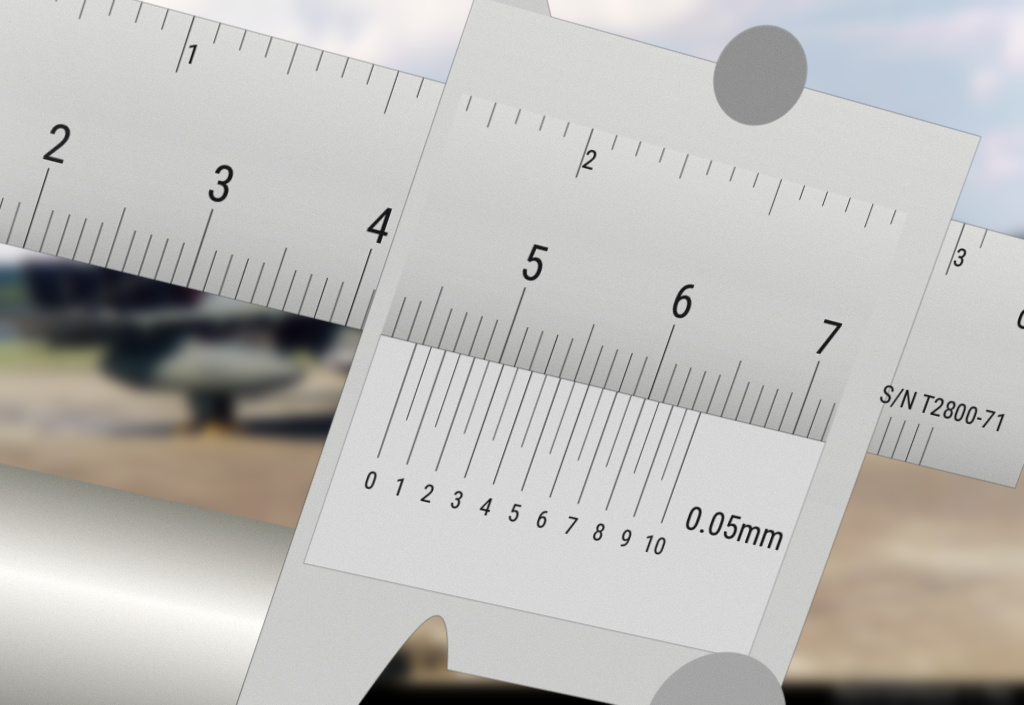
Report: 44.6 mm
